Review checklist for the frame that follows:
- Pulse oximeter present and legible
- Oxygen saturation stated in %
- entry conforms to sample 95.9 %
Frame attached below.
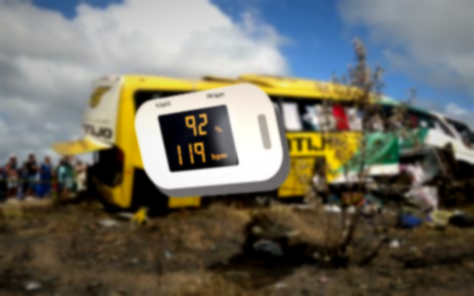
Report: 92 %
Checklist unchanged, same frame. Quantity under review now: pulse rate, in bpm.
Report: 119 bpm
